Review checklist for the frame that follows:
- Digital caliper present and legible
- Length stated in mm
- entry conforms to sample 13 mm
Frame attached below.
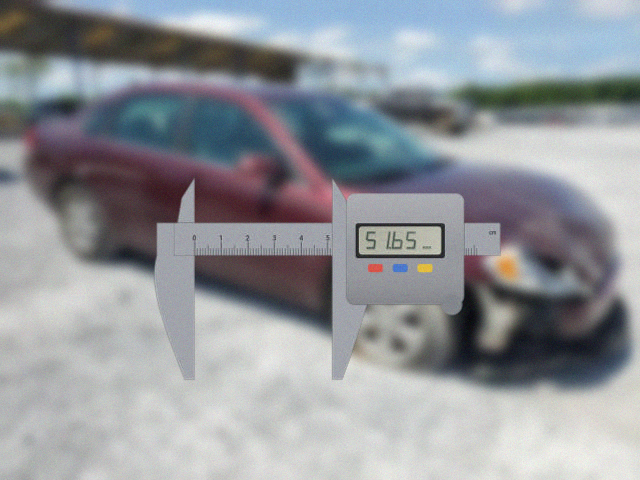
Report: 51.65 mm
